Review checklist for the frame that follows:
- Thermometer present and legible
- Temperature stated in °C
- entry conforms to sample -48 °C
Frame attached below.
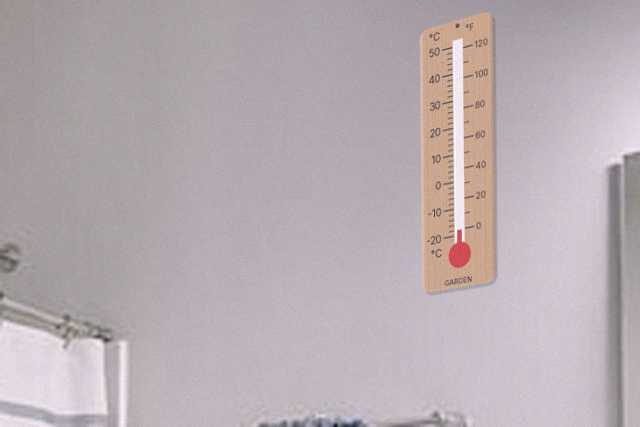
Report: -18 °C
